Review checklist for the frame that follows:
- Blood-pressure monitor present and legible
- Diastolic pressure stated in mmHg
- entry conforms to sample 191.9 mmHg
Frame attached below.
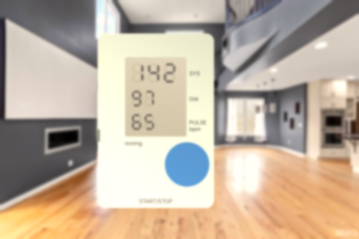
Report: 97 mmHg
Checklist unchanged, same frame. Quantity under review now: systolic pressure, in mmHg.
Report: 142 mmHg
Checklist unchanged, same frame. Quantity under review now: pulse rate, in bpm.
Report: 65 bpm
